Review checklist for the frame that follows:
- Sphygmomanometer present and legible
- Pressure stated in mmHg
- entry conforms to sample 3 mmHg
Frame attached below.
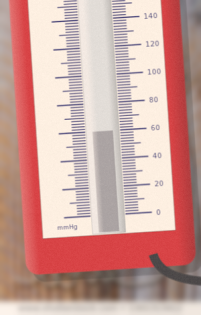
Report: 60 mmHg
